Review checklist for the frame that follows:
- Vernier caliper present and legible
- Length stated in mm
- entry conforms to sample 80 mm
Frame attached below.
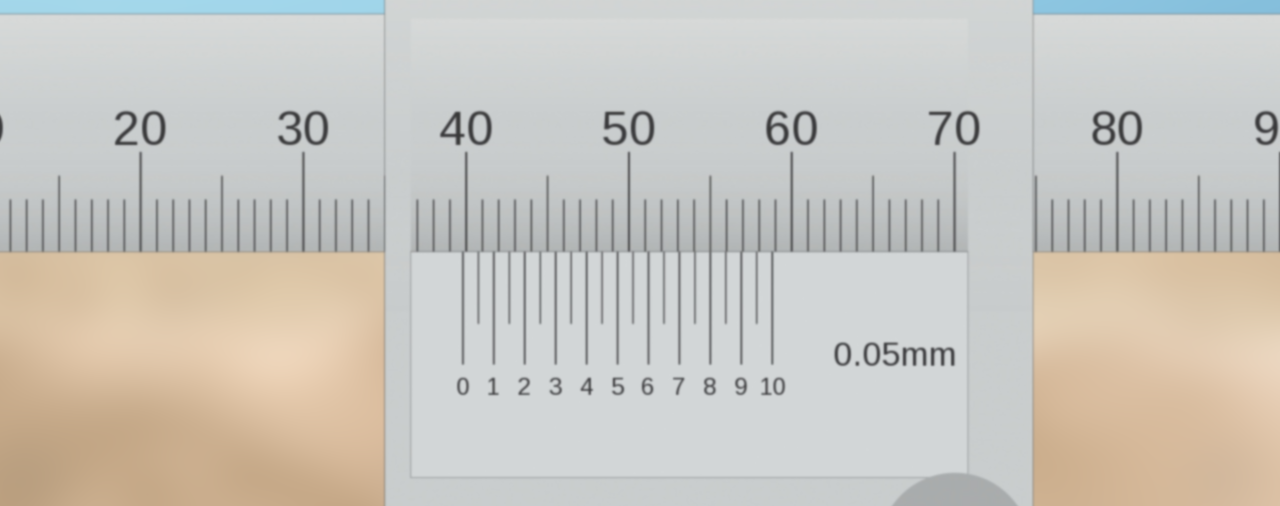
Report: 39.8 mm
